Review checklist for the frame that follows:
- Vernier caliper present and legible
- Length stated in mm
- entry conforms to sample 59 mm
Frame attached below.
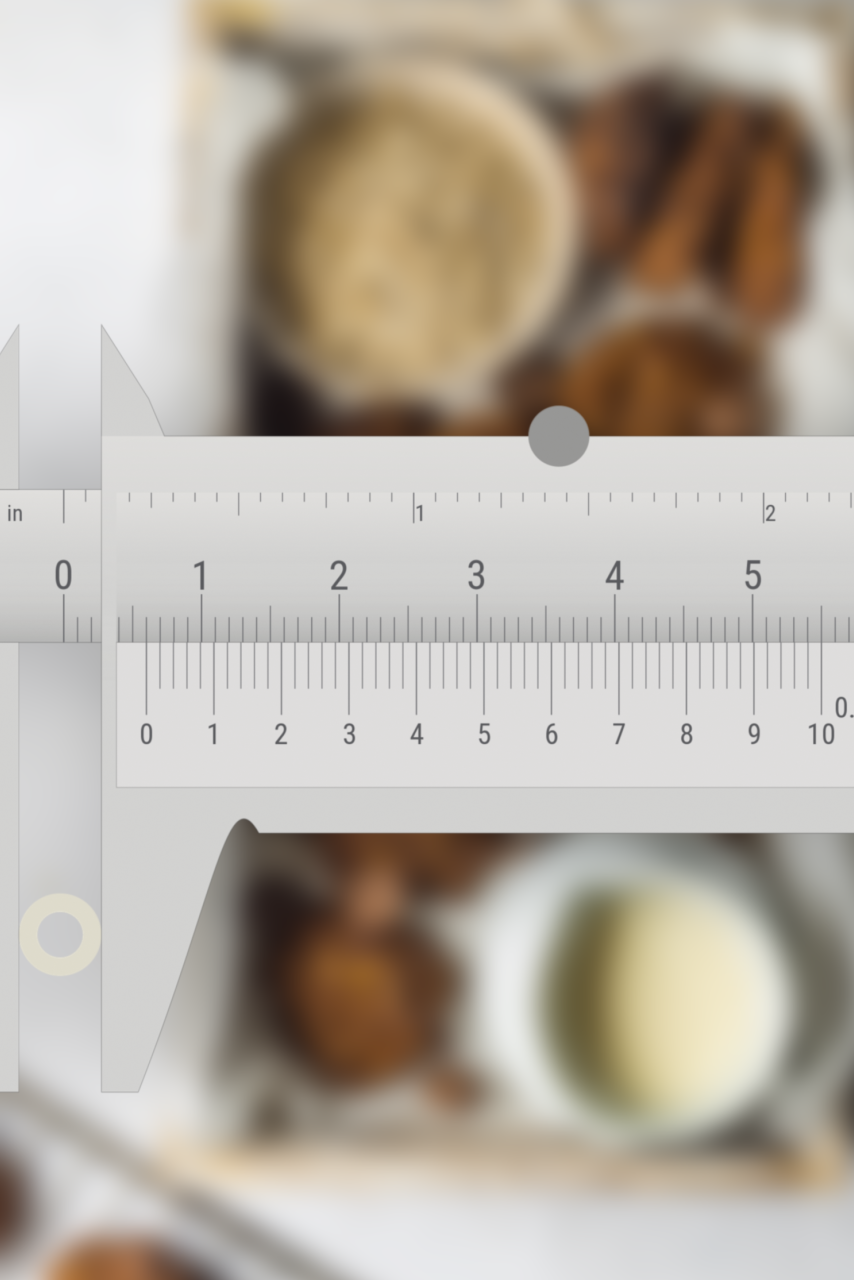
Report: 6.0 mm
